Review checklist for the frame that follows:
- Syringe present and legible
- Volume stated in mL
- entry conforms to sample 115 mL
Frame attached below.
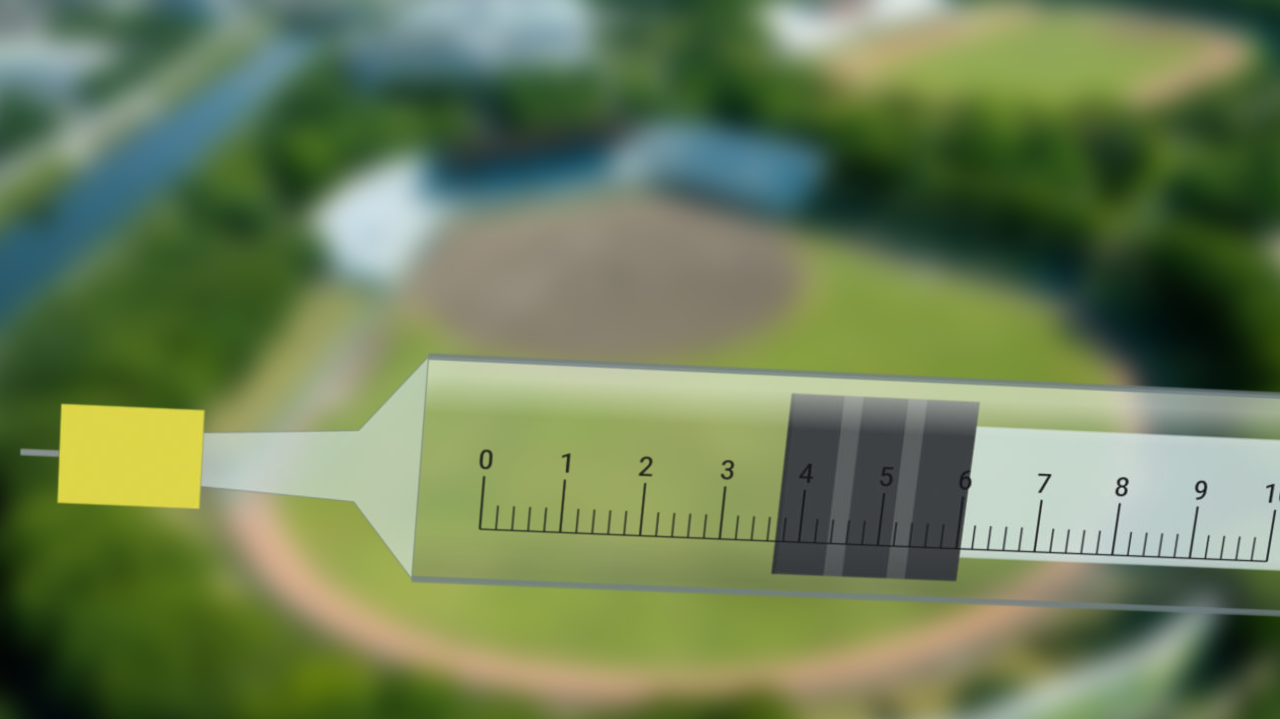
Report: 3.7 mL
